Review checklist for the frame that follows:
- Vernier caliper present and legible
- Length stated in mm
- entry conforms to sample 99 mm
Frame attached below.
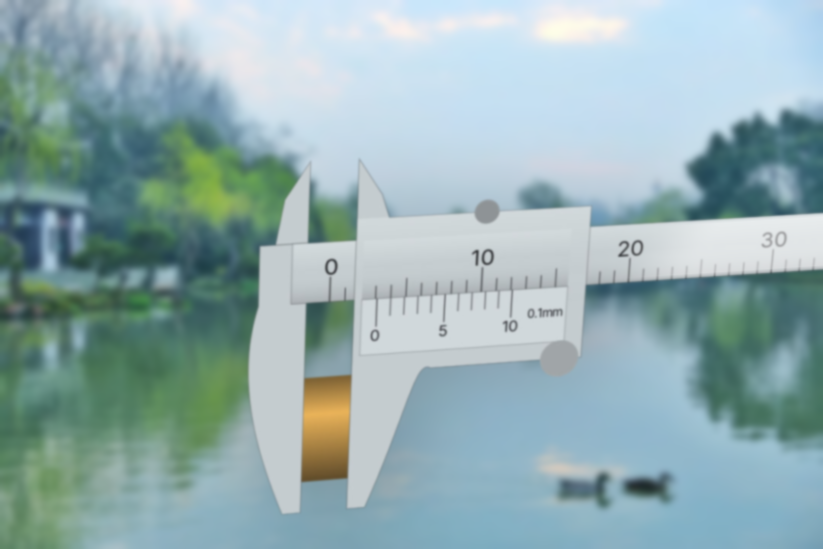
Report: 3.1 mm
